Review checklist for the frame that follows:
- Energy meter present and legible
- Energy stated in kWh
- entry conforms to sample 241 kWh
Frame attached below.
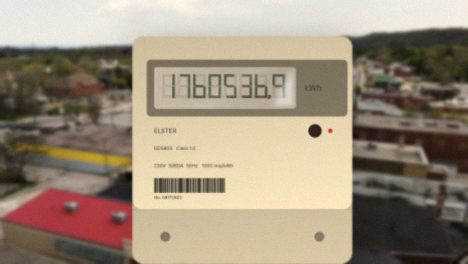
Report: 1760536.9 kWh
